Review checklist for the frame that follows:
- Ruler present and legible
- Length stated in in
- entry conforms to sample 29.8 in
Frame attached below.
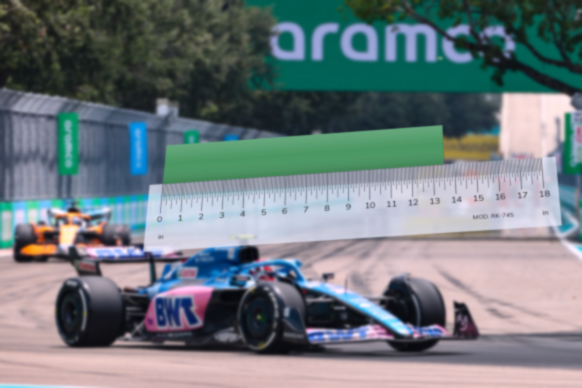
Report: 13.5 in
